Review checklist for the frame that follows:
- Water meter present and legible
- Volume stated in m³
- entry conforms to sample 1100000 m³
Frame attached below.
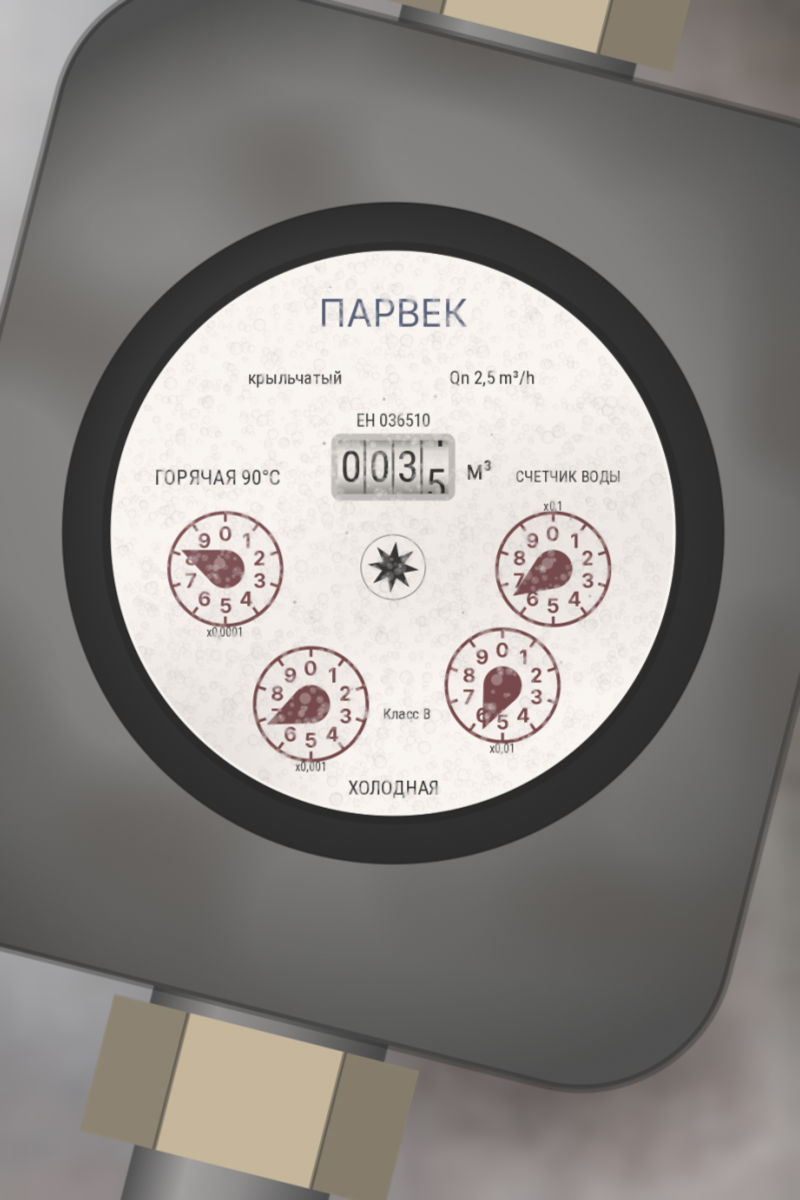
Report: 34.6568 m³
